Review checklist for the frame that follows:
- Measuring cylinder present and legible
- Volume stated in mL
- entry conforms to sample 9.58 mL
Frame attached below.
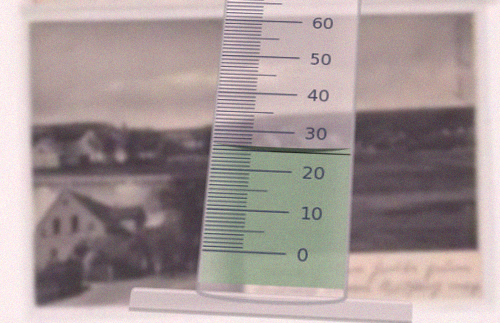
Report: 25 mL
